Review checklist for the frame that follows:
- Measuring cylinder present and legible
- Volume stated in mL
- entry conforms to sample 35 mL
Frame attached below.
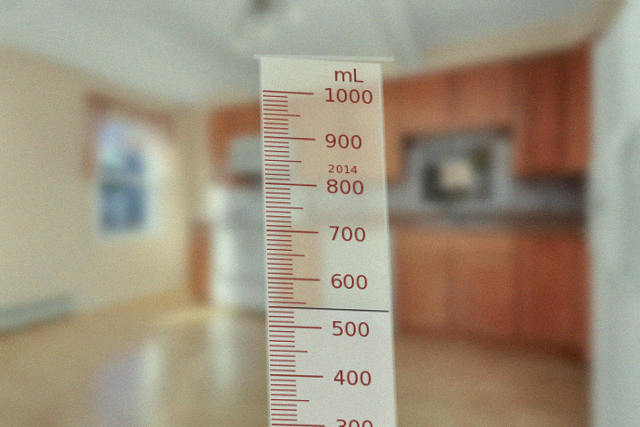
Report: 540 mL
